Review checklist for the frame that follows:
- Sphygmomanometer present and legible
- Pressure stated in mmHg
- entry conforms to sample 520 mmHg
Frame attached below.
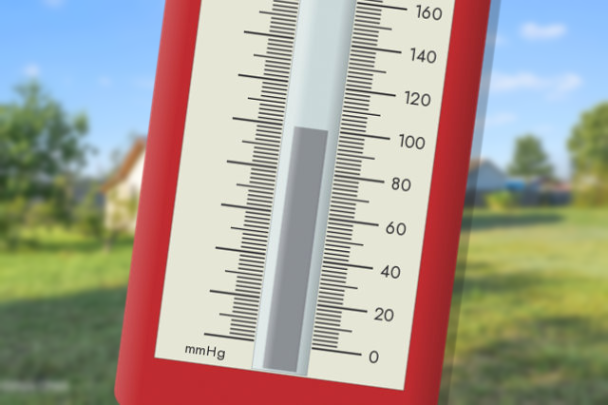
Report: 100 mmHg
